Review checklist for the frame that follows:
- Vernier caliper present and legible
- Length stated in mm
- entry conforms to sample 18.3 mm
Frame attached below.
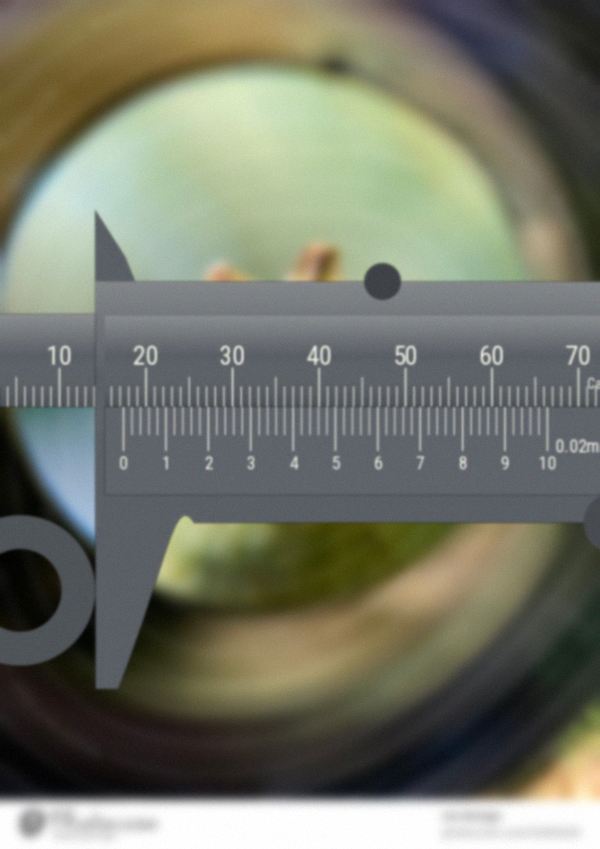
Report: 17.4 mm
